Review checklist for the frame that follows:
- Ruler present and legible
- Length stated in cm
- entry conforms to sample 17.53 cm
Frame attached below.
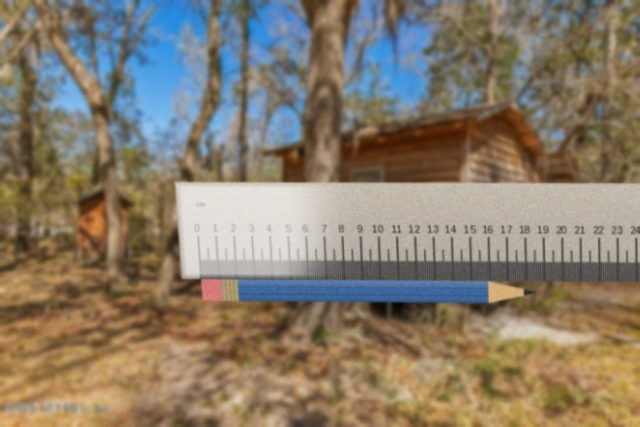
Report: 18.5 cm
